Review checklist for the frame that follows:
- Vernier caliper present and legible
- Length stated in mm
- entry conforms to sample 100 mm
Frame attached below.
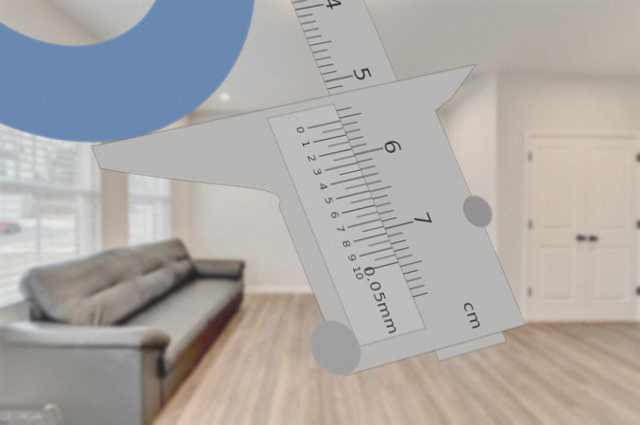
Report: 55.4 mm
